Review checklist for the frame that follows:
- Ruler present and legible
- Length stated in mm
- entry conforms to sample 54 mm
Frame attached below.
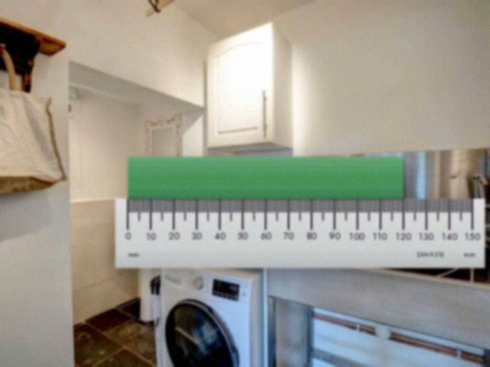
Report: 120 mm
